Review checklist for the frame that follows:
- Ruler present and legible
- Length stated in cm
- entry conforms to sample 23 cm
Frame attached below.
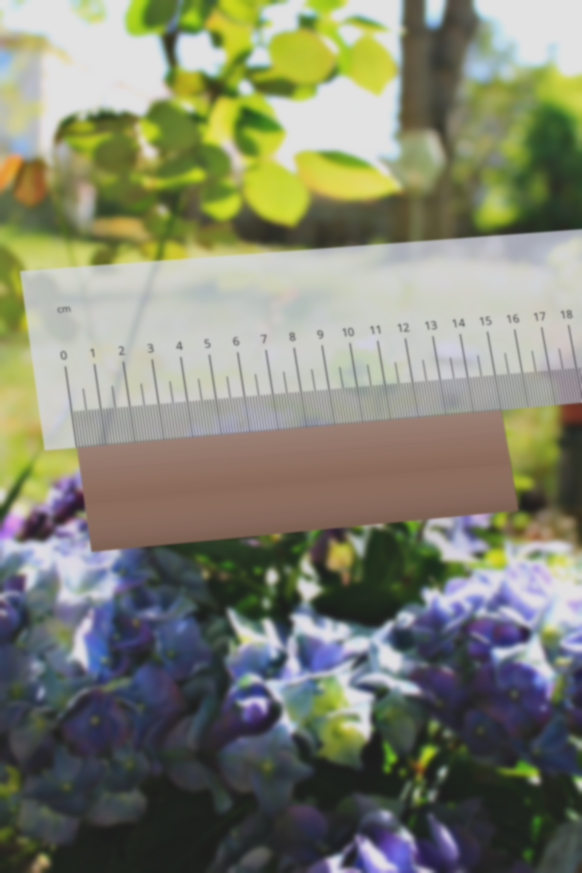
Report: 15 cm
